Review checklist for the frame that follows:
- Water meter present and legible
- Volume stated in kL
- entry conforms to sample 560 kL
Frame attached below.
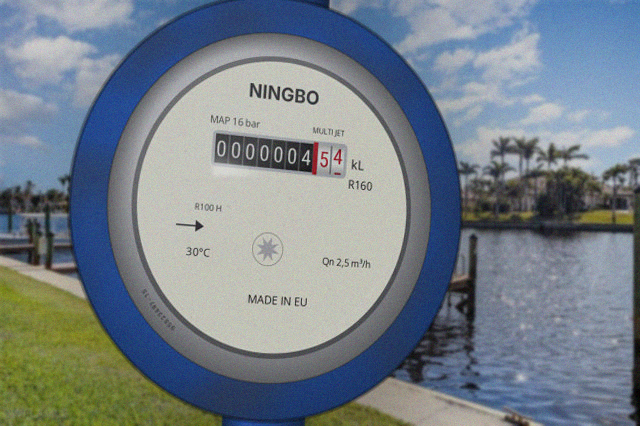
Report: 4.54 kL
